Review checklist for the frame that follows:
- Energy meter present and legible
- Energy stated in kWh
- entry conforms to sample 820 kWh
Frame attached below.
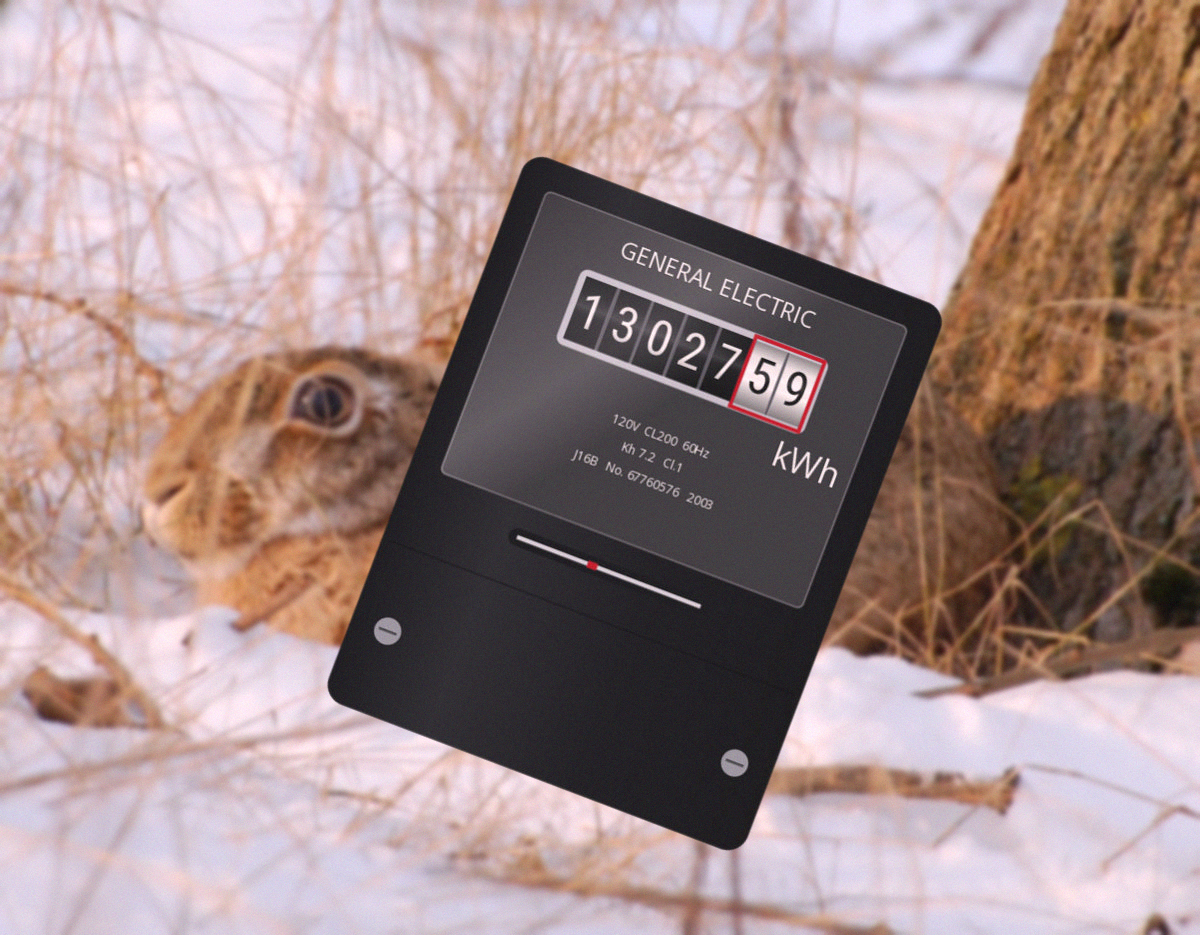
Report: 13027.59 kWh
